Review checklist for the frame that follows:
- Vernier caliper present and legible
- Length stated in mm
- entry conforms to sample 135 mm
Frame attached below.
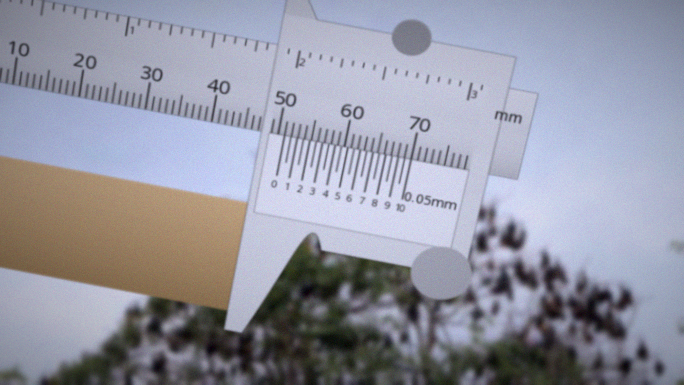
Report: 51.0 mm
